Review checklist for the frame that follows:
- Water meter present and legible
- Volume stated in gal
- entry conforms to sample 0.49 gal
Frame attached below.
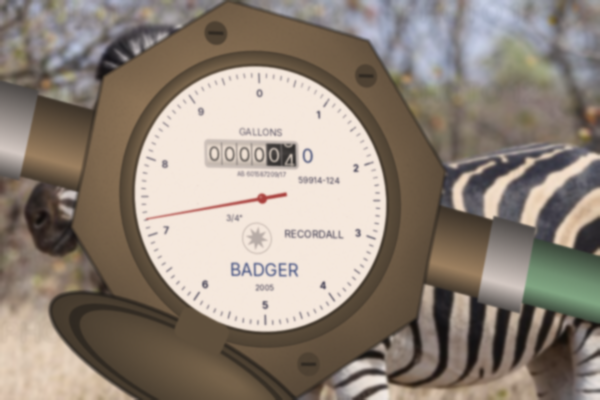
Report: 37.2 gal
